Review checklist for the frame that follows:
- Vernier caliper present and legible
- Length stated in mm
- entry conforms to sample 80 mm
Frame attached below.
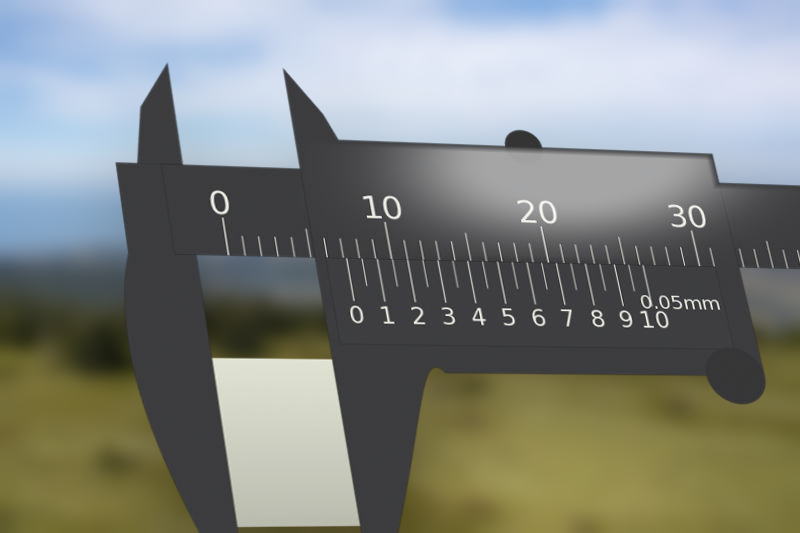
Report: 7.2 mm
